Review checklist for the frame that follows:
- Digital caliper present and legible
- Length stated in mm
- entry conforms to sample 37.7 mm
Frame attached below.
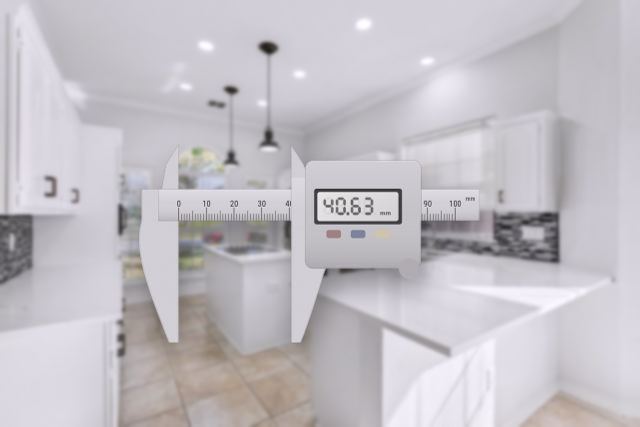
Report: 40.63 mm
